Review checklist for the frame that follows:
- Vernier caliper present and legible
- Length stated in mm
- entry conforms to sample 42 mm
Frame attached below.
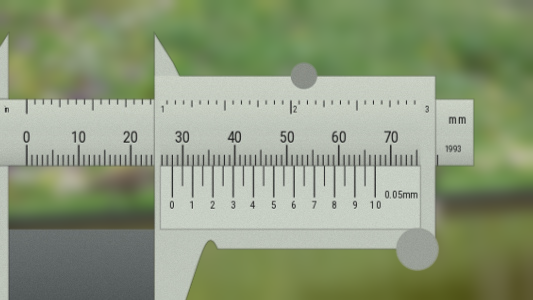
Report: 28.0 mm
